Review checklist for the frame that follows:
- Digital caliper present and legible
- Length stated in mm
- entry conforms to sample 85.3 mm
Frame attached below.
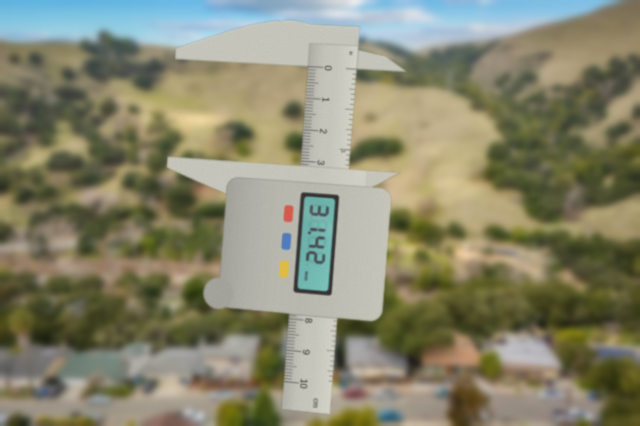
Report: 31.42 mm
